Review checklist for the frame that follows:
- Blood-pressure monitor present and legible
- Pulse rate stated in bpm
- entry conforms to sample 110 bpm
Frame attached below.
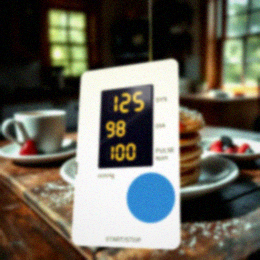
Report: 100 bpm
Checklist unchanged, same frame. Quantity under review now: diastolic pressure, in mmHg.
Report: 98 mmHg
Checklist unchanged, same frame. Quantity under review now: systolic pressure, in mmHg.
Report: 125 mmHg
